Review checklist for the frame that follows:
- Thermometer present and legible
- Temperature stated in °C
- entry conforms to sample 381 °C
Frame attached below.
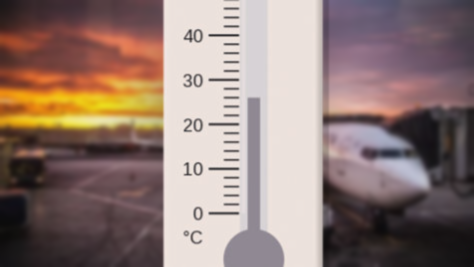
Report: 26 °C
